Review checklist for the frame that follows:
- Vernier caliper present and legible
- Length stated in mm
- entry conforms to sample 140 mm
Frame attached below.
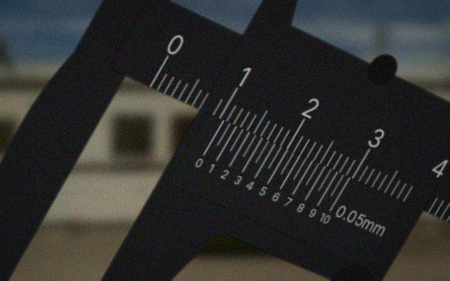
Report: 10.6 mm
